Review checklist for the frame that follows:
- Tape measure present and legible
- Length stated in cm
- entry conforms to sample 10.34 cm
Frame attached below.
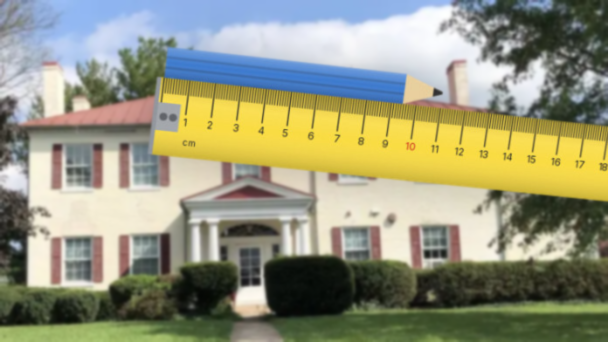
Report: 11 cm
